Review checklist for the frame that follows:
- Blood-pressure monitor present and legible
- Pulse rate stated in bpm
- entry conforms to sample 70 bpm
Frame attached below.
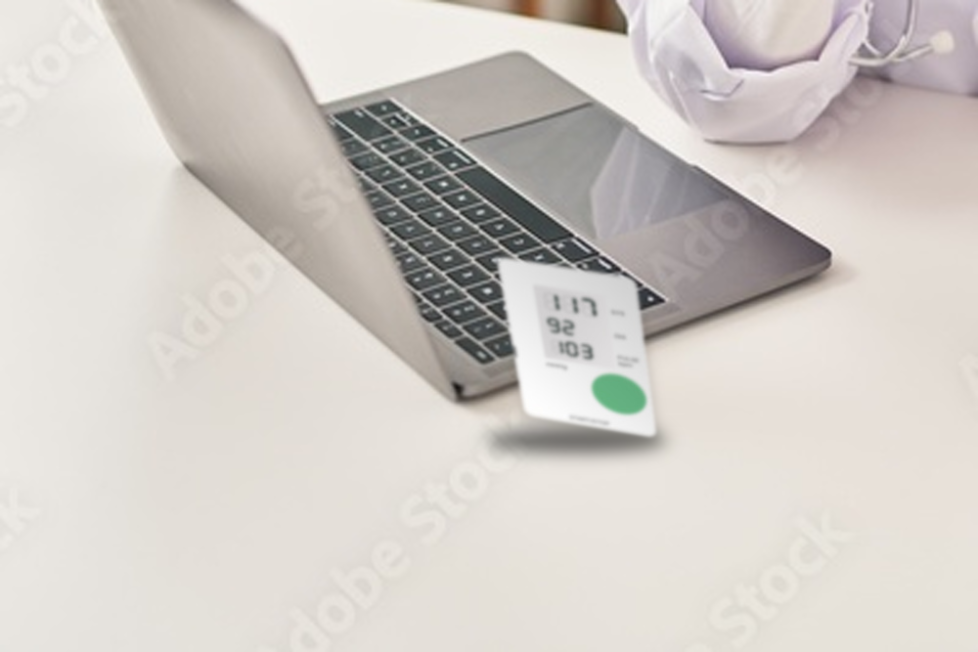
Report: 103 bpm
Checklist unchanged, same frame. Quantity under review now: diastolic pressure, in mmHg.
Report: 92 mmHg
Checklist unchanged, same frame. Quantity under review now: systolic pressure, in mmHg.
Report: 117 mmHg
